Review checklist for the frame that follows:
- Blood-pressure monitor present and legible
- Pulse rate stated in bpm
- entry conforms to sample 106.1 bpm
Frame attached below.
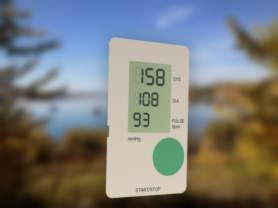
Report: 93 bpm
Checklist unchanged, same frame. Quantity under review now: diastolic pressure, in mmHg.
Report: 108 mmHg
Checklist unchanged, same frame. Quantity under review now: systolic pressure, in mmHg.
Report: 158 mmHg
